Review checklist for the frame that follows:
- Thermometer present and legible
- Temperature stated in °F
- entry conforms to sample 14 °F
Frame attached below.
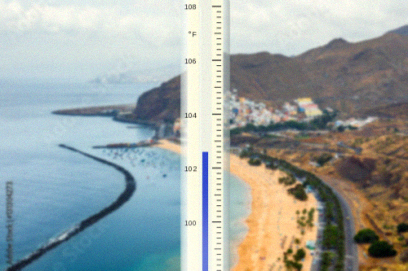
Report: 102.6 °F
